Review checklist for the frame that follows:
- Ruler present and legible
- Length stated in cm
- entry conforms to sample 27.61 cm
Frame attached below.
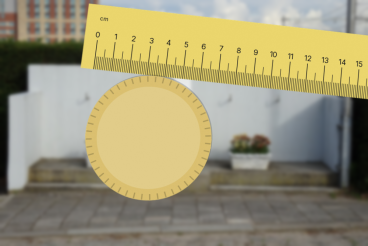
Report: 7 cm
